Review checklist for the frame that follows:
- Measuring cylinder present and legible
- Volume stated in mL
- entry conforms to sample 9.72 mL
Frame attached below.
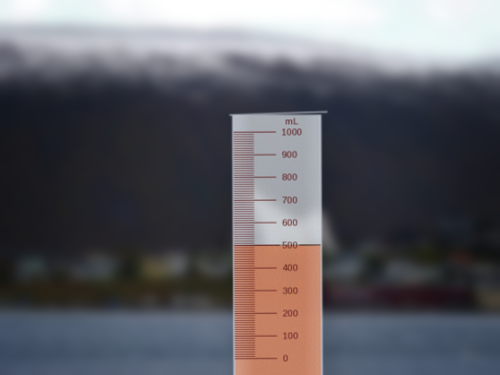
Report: 500 mL
